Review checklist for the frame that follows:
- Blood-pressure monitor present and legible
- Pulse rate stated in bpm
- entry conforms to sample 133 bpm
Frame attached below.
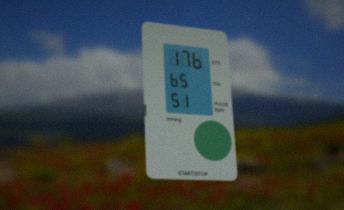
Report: 51 bpm
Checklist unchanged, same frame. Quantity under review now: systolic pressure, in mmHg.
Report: 176 mmHg
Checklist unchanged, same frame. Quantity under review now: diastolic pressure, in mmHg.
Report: 65 mmHg
